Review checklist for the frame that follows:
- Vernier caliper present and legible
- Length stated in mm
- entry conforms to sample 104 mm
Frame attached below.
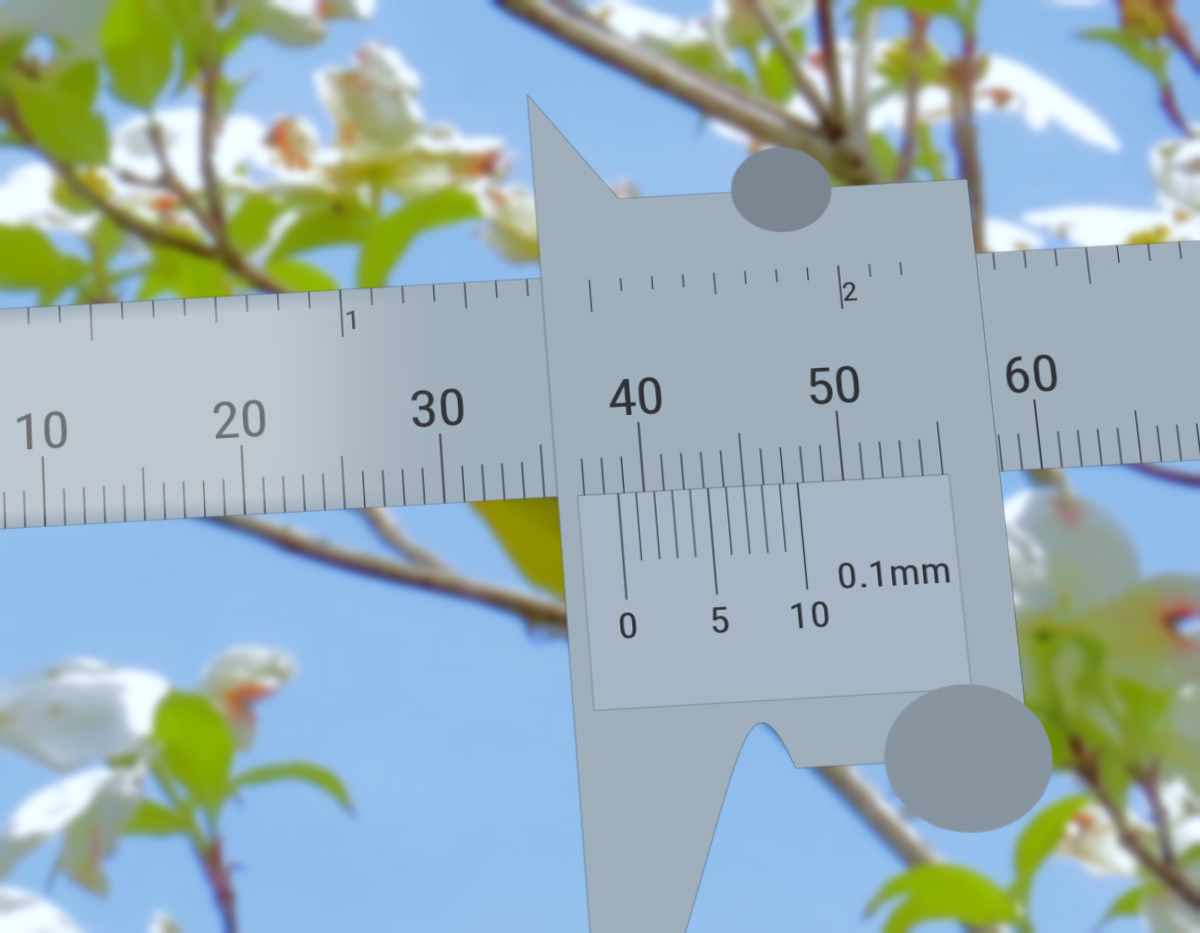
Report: 38.7 mm
